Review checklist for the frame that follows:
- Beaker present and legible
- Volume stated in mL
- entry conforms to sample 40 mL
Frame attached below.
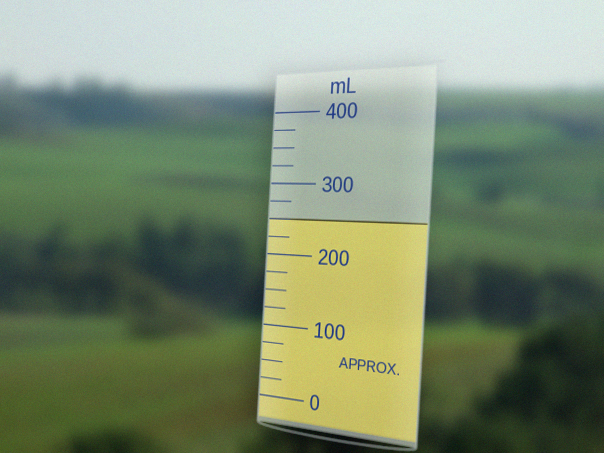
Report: 250 mL
